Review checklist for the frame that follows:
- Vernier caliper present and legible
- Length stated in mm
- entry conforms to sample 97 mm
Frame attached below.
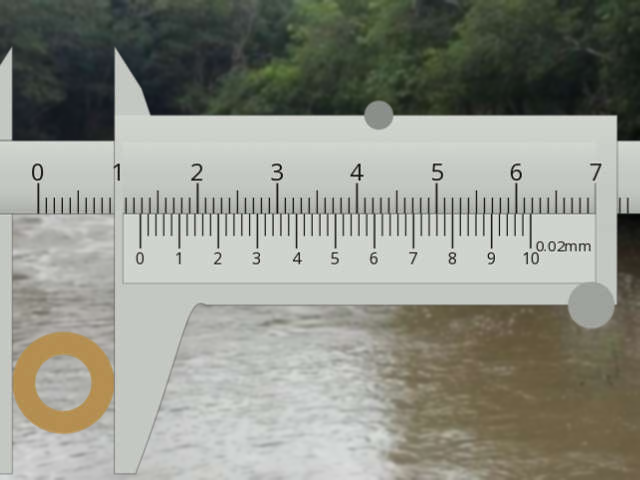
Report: 12.8 mm
